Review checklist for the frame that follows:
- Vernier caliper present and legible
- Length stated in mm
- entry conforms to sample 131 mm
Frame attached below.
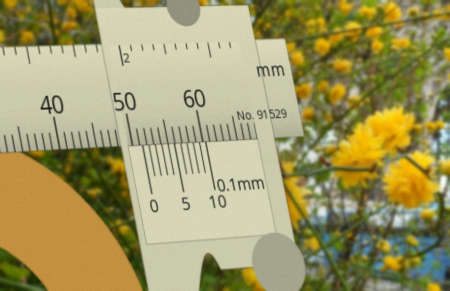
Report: 51.4 mm
